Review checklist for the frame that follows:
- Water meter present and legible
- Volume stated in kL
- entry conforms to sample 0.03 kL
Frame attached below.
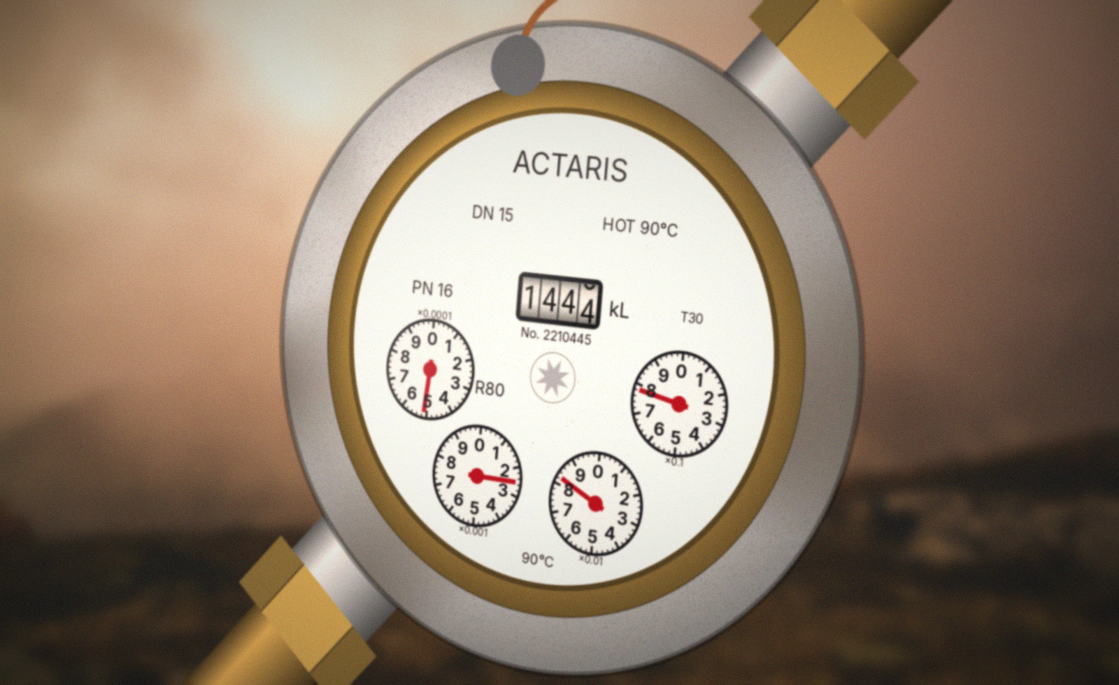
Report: 1443.7825 kL
